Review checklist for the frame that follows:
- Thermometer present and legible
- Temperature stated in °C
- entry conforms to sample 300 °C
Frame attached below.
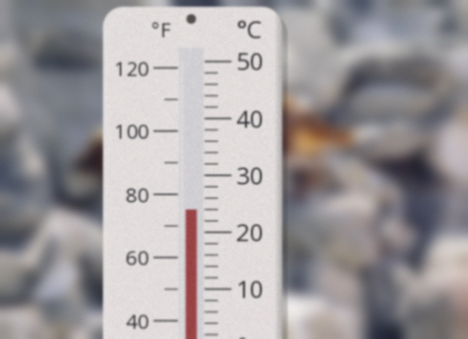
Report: 24 °C
